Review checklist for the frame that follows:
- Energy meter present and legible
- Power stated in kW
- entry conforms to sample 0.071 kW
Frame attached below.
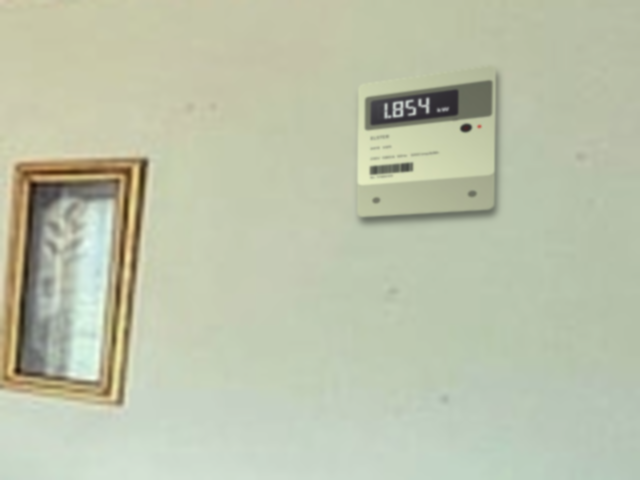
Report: 1.854 kW
